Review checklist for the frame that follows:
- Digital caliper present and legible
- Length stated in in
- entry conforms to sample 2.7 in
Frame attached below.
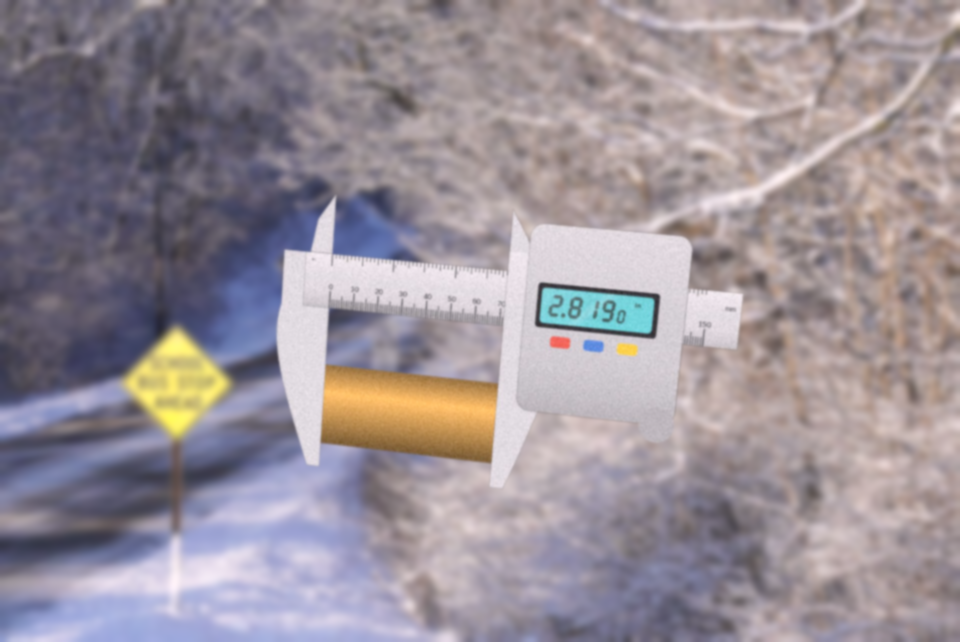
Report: 2.8190 in
